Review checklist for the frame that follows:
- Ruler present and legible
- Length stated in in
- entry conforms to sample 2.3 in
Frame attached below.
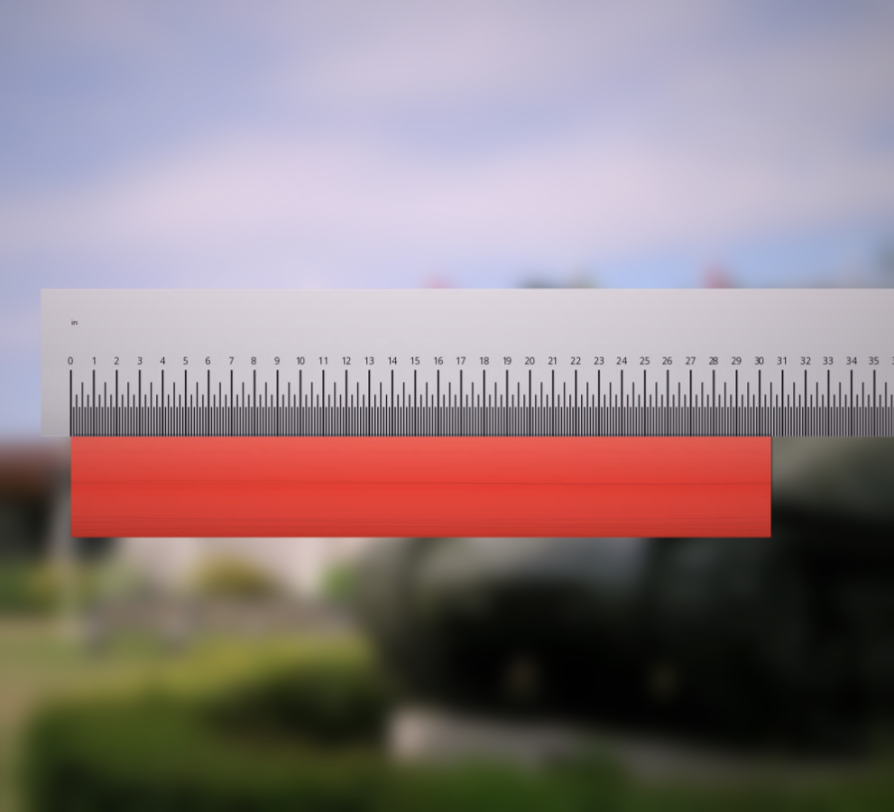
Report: 30.5 in
